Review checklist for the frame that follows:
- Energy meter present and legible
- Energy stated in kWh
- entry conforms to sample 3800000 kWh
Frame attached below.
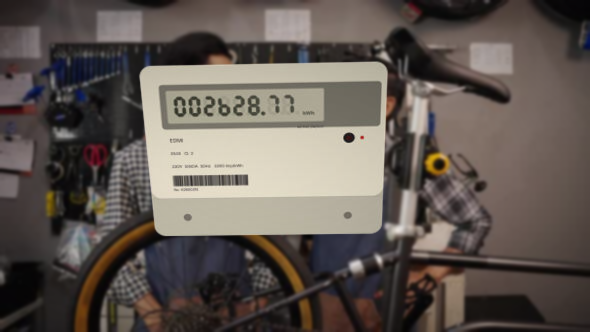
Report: 2628.77 kWh
